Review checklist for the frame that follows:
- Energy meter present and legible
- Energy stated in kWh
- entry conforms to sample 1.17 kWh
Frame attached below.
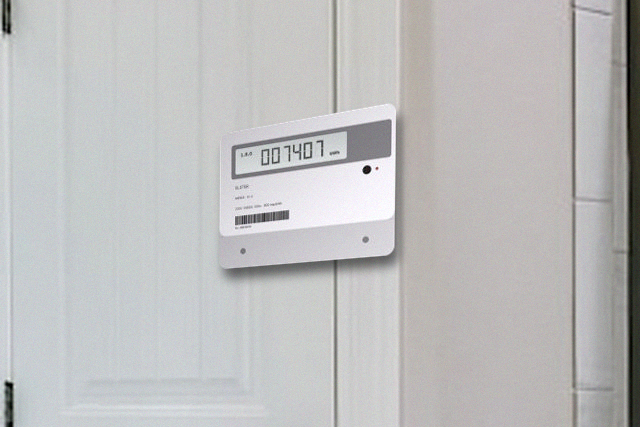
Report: 7407 kWh
